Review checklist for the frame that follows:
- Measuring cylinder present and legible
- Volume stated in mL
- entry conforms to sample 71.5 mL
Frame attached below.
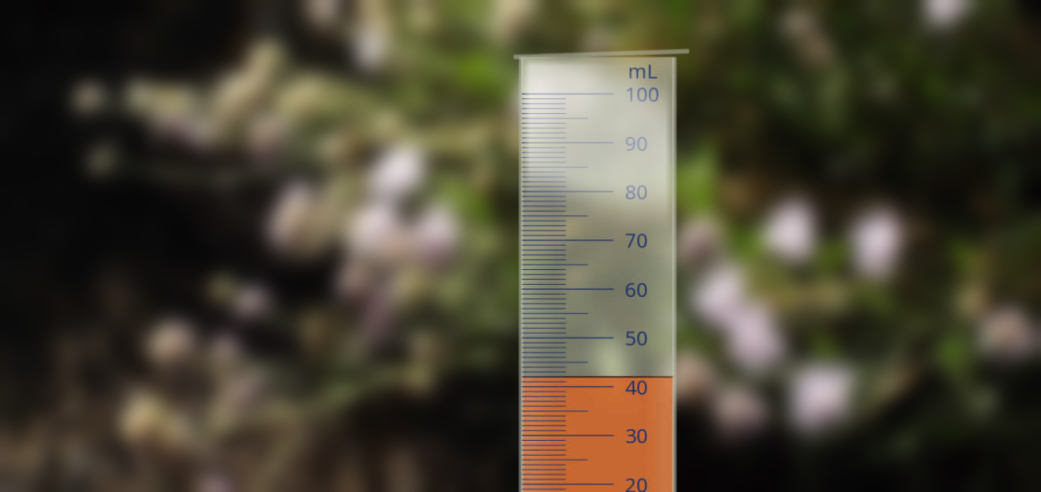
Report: 42 mL
